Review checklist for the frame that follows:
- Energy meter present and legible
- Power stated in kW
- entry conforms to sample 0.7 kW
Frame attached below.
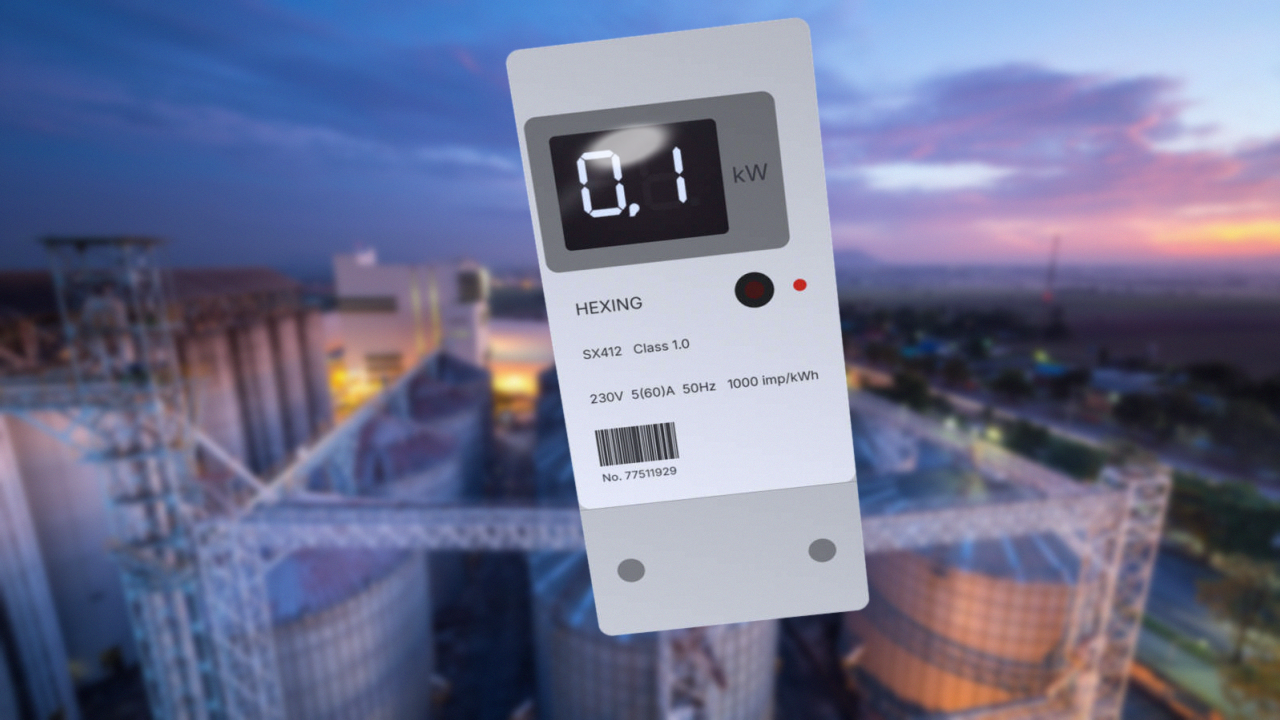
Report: 0.1 kW
